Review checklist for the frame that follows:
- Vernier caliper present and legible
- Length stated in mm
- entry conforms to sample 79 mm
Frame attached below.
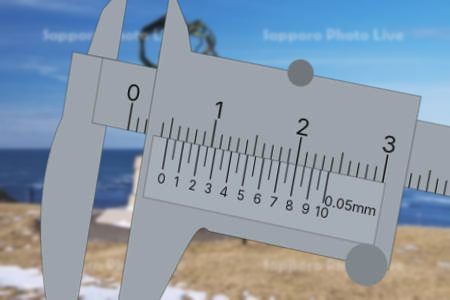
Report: 4.8 mm
